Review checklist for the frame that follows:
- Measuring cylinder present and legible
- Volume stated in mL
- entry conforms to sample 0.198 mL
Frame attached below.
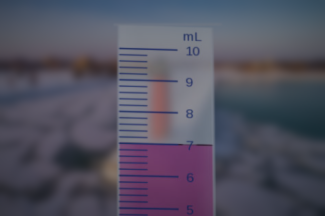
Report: 7 mL
